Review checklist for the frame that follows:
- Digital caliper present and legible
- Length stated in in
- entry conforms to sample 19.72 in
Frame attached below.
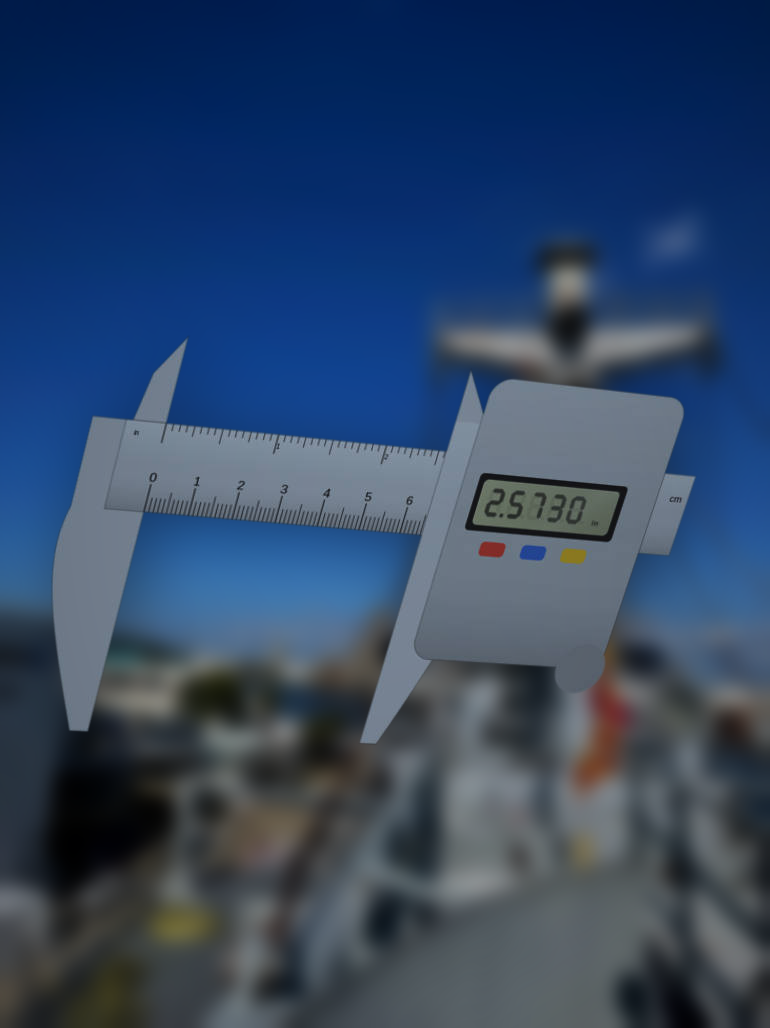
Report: 2.5730 in
